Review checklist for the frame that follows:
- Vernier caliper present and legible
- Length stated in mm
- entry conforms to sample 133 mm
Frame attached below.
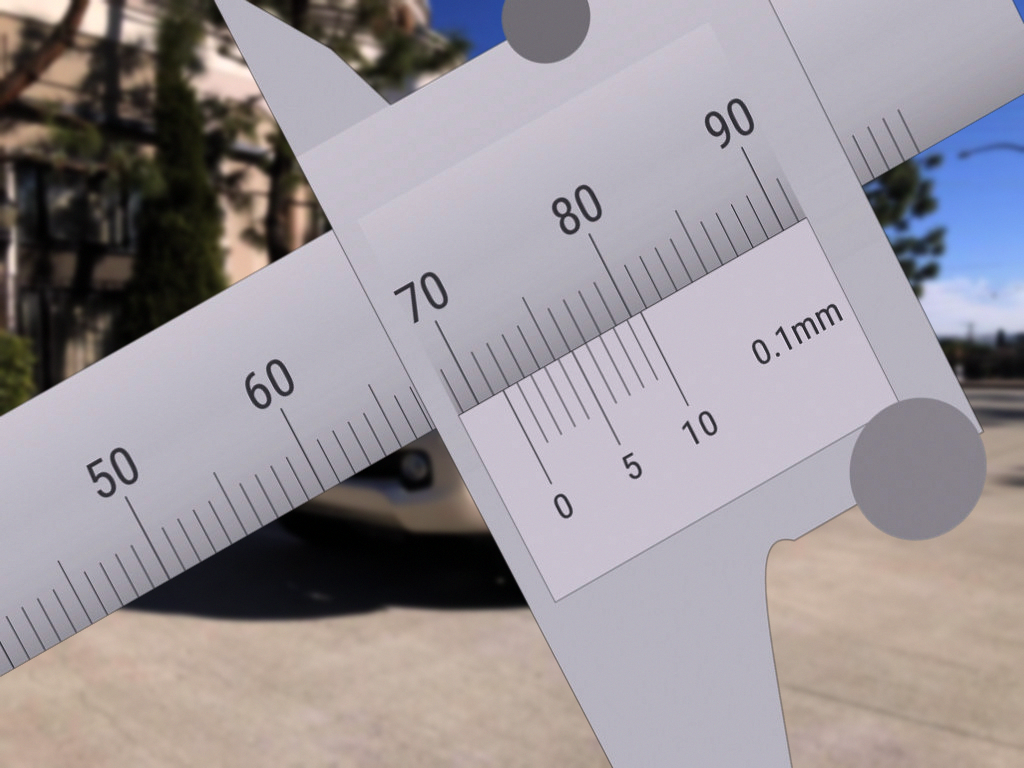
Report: 71.6 mm
